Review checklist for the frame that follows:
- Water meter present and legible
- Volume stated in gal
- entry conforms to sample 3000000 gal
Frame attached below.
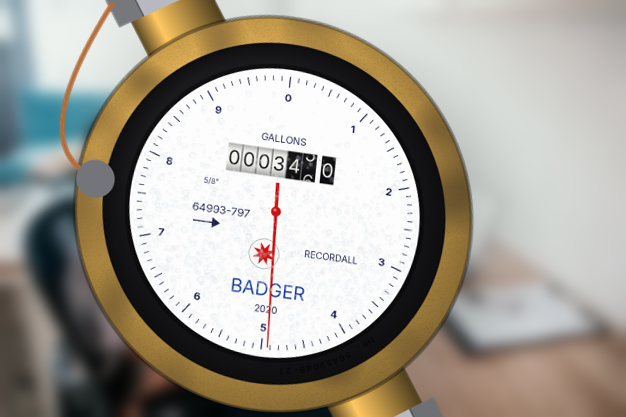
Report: 3454.9 gal
